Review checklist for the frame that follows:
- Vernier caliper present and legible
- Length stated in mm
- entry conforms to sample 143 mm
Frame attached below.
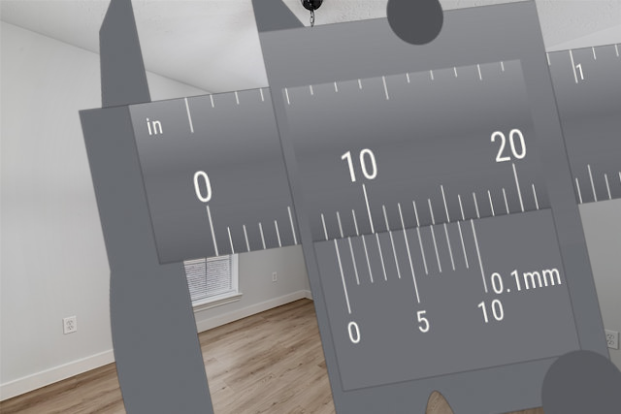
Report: 7.5 mm
